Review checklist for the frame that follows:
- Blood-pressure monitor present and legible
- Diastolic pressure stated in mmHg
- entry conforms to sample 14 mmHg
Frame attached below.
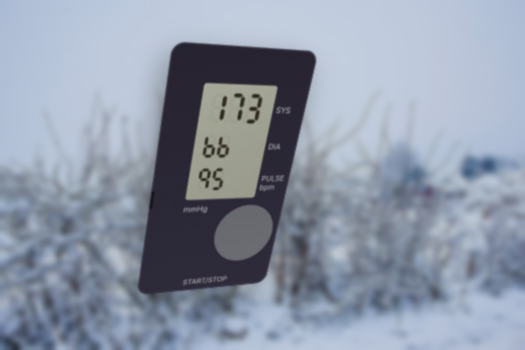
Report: 66 mmHg
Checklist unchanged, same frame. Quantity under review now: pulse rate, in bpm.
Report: 95 bpm
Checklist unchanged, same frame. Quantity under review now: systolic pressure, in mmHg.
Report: 173 mmHg
